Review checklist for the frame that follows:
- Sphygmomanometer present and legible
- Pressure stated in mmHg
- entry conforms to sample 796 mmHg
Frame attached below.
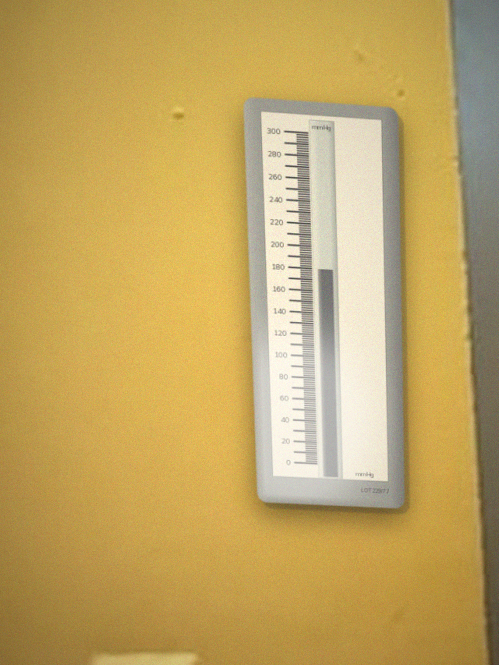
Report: 180 mmHg
